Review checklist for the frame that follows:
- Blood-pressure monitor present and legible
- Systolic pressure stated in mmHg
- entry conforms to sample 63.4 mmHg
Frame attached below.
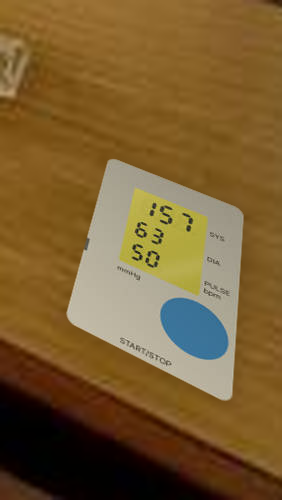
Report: 157 mmHg
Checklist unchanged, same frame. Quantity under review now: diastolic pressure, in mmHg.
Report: 63 mmHg
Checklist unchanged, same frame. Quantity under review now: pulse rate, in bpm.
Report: 50 bpm
